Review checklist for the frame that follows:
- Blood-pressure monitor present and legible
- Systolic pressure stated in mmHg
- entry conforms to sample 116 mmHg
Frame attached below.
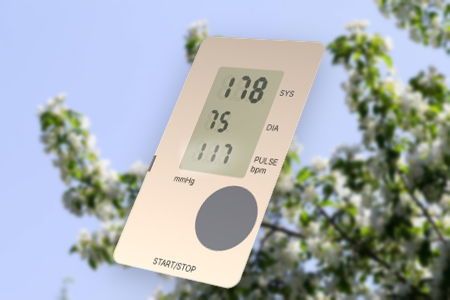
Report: 178 mmHg
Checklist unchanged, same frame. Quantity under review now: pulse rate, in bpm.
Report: 117 bpm
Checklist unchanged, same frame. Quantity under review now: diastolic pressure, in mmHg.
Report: 75 mmHg
